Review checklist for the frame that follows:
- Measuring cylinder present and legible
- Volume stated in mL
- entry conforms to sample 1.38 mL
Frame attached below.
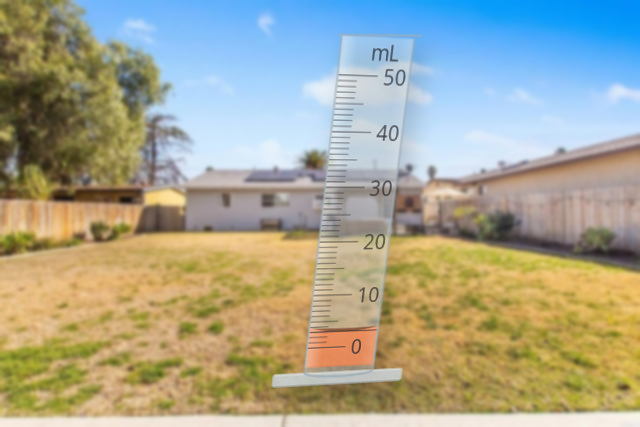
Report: 3 mL
